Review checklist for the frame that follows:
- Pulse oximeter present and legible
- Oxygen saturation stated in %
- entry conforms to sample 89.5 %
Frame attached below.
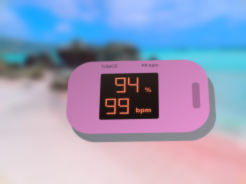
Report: 94 %
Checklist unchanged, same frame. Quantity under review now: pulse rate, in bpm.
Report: 99 bpm
